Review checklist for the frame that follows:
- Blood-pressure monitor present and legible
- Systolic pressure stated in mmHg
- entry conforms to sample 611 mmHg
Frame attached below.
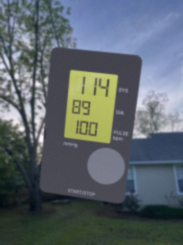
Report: 114 mmHg
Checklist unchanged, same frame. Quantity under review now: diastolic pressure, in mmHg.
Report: 89 mmHg
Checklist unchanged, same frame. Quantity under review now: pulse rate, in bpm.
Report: 100 bpm
